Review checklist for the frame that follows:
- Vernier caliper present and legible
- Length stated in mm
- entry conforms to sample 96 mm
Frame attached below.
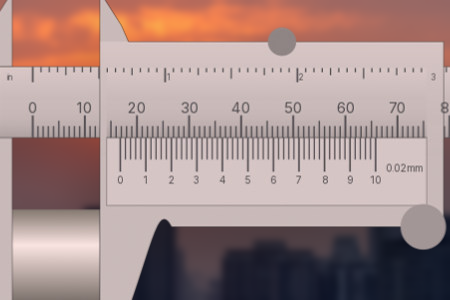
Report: 16.8 mm
